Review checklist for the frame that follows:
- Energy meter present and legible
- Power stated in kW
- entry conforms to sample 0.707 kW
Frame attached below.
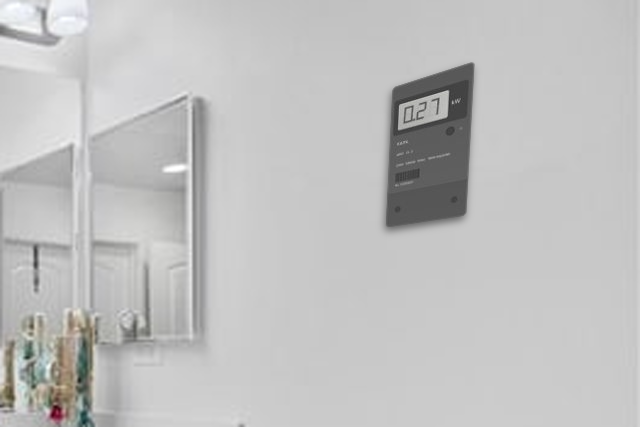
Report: 0.27 kW
